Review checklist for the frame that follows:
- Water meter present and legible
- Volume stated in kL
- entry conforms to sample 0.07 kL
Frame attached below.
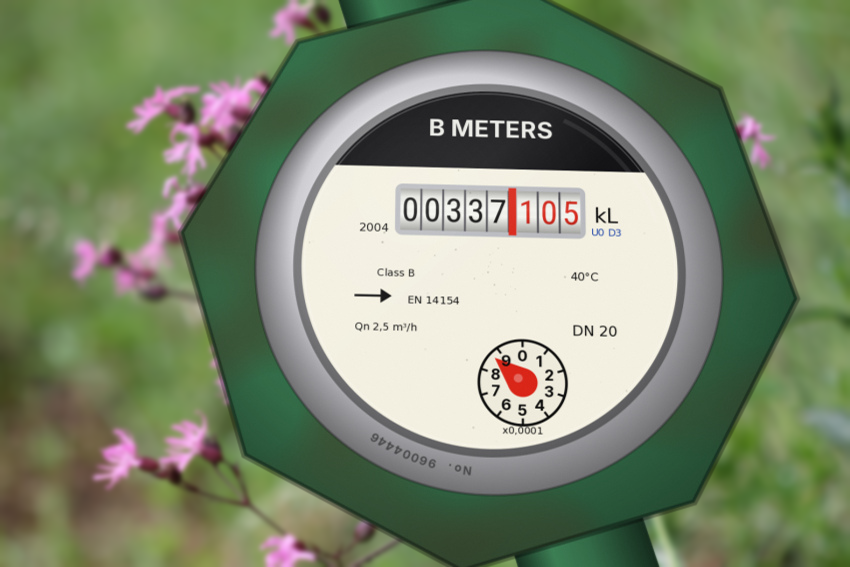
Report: 337.1058 kL
